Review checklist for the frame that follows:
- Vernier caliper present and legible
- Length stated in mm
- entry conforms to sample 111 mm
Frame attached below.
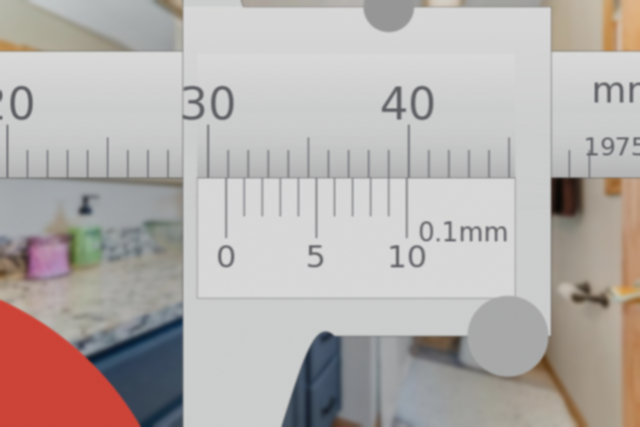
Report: 30.9 mm
